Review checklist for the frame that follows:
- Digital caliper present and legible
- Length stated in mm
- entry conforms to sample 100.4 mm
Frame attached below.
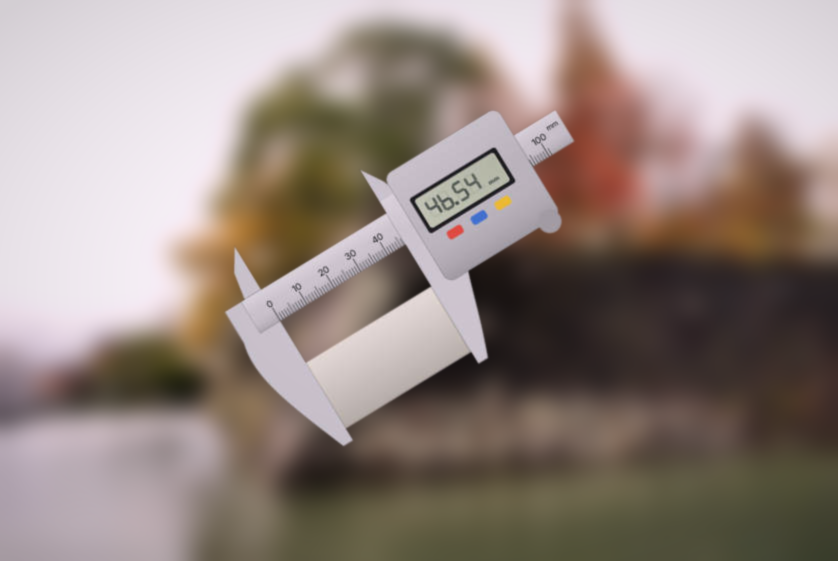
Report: 46.54 mm
